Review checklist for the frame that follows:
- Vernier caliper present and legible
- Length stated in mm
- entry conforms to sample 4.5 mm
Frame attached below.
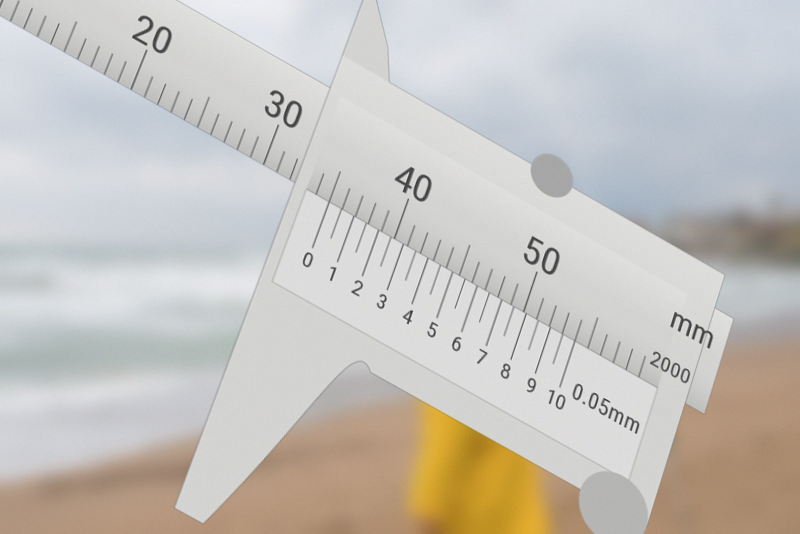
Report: 35.0 mm
